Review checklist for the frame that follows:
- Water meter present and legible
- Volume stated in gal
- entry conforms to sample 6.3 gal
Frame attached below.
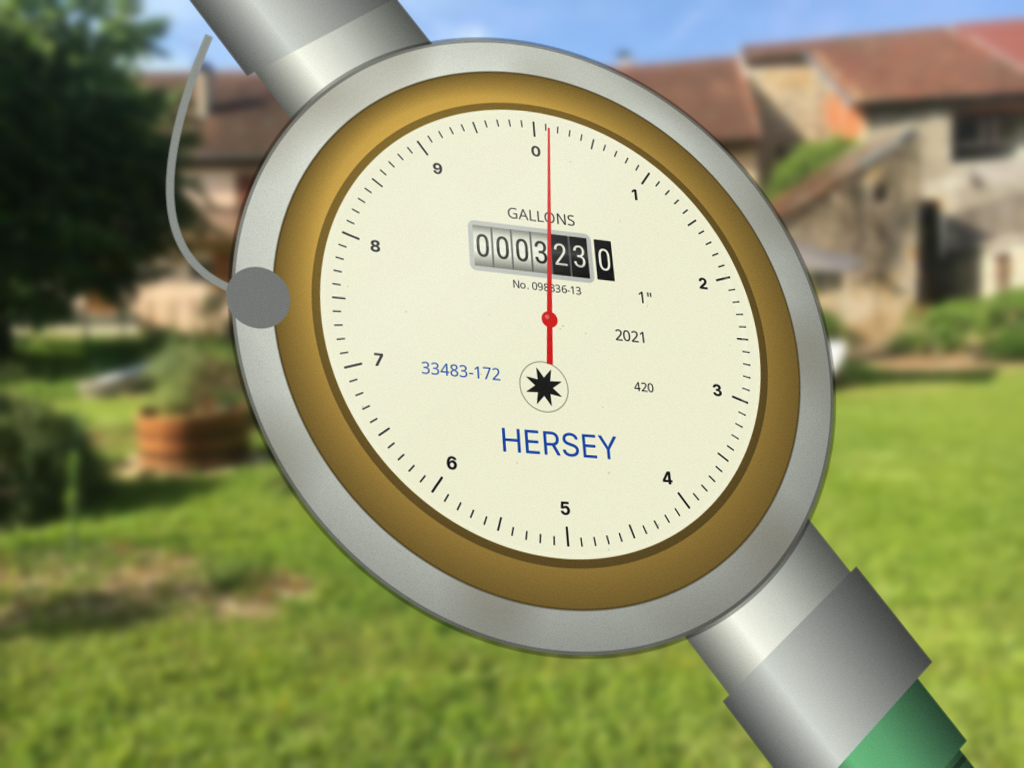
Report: 3230.1 gal
